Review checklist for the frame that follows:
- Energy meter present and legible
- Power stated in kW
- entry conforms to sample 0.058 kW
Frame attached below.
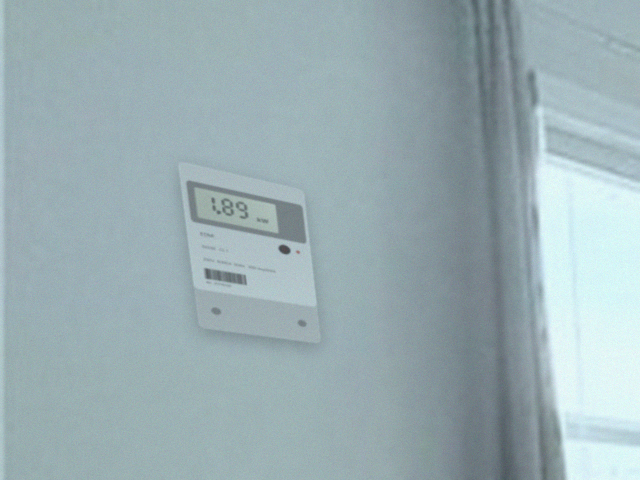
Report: 1.89 kW
